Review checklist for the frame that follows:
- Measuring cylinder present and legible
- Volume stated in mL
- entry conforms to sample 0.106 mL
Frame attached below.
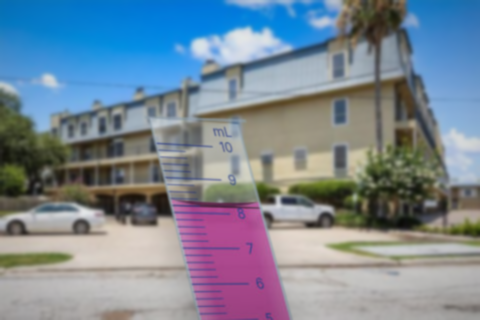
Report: 8.2 mL
